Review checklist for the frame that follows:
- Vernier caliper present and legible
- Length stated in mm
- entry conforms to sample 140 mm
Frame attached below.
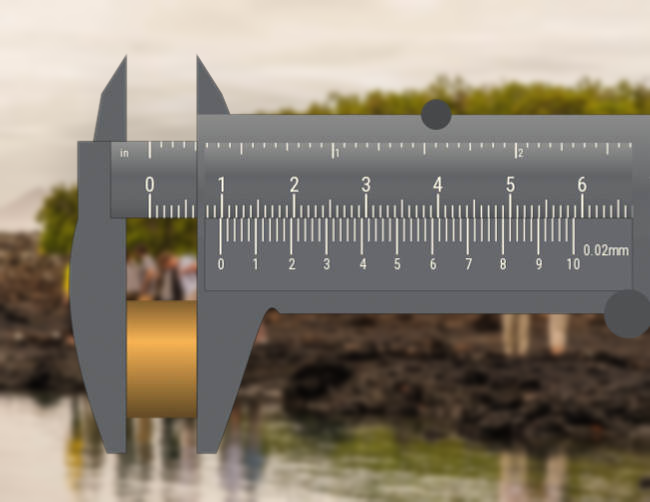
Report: 9.8 mm
